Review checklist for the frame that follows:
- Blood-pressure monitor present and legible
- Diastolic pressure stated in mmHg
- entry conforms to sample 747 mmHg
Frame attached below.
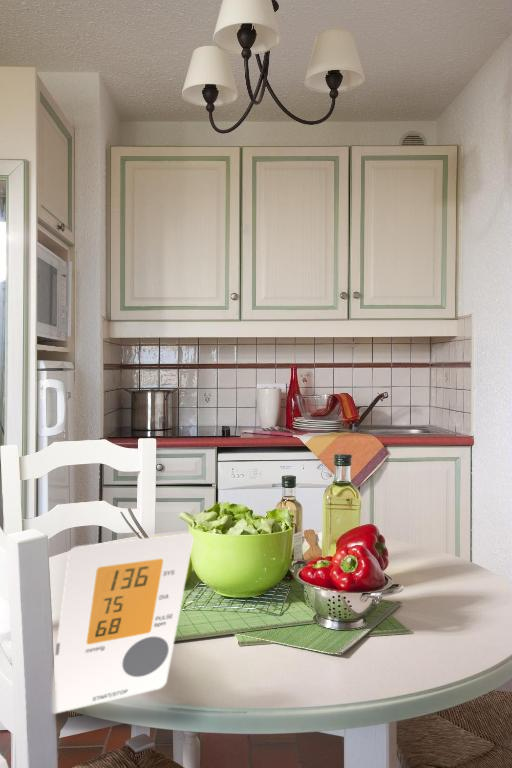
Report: 75 mmHg
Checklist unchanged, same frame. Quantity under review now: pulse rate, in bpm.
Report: 68 bpm
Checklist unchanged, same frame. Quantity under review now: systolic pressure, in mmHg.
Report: 136 mmHg
